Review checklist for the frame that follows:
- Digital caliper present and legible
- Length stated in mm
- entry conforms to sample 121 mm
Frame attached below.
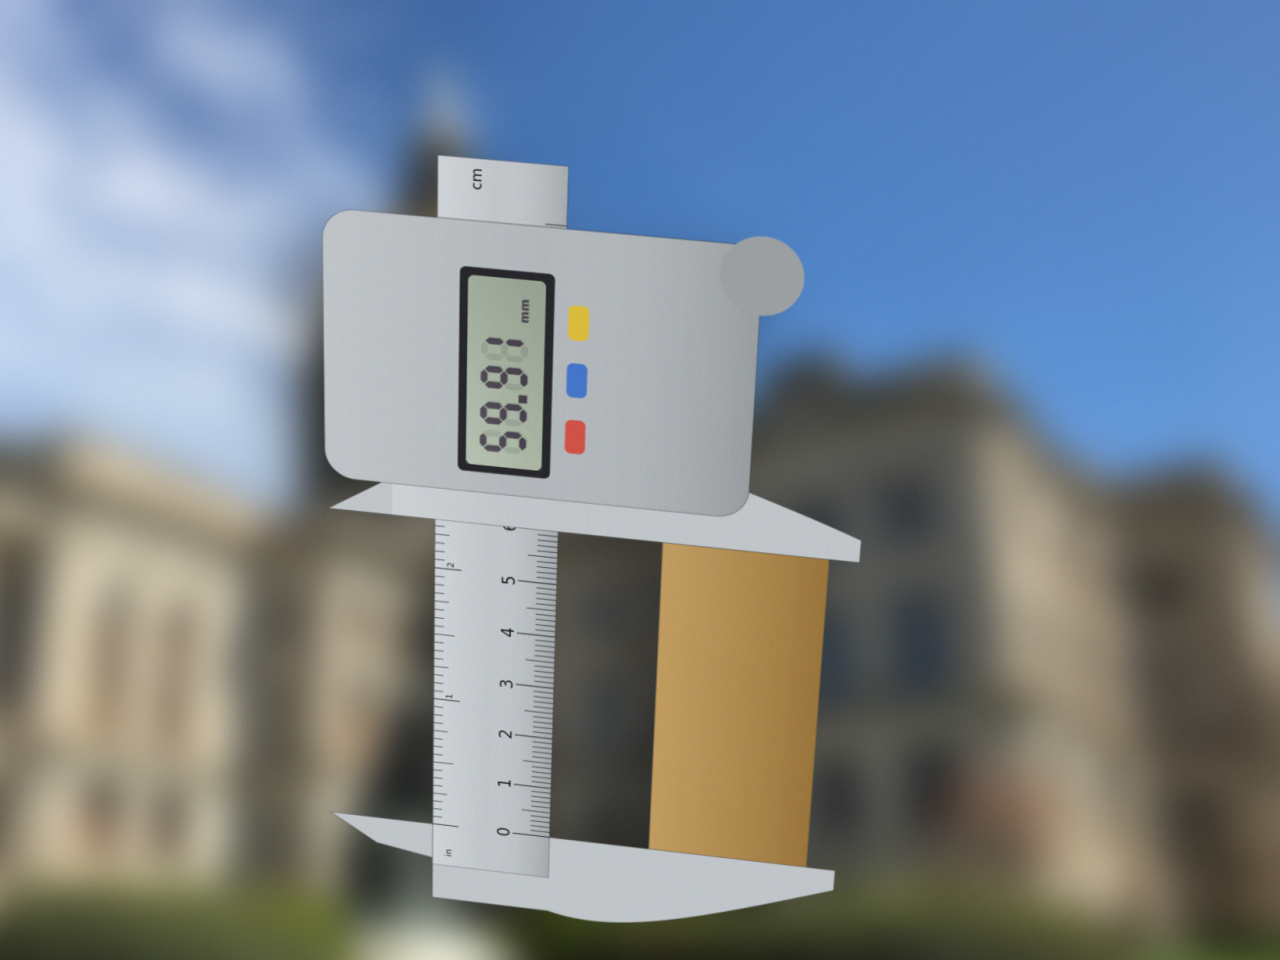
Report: 59.91 mm
